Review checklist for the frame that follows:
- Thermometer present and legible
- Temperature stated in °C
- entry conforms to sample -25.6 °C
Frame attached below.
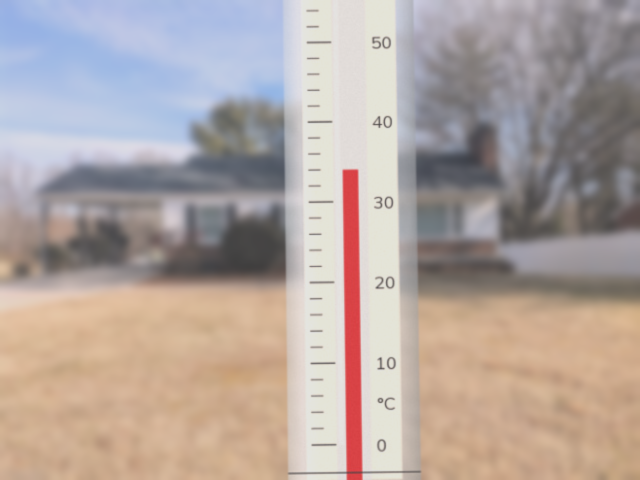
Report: 34 °C
